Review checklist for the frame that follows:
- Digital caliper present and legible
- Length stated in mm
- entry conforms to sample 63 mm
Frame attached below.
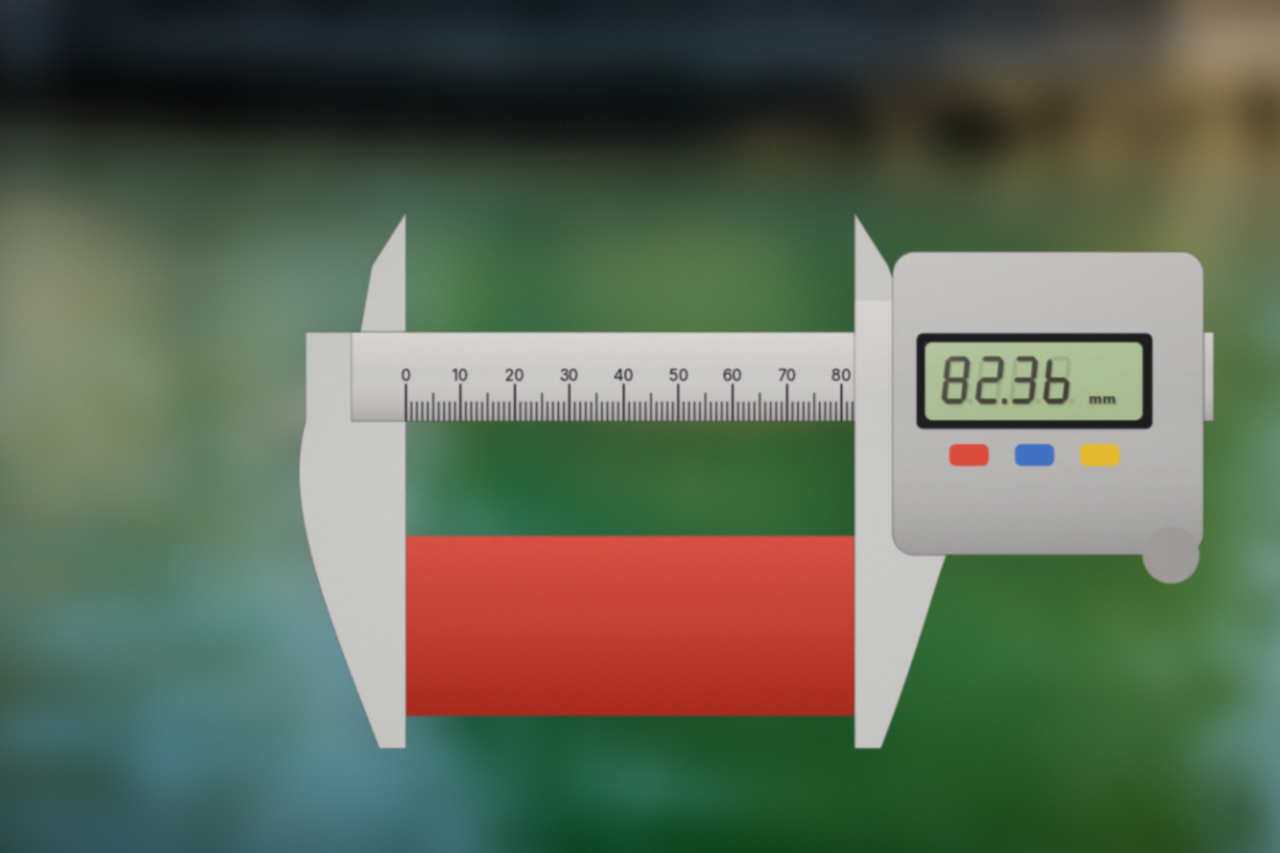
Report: 82.36 mm
